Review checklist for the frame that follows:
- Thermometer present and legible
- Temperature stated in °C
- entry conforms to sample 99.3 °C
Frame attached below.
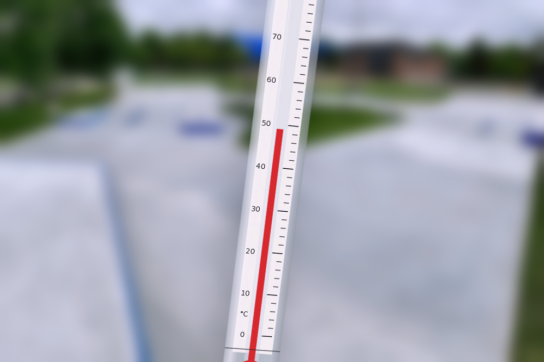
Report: 49 °C
